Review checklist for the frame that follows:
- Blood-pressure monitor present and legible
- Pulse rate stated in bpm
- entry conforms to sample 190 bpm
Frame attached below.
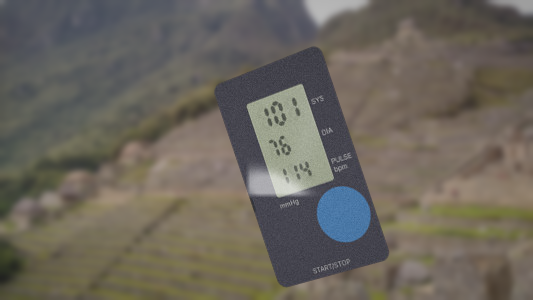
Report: 114 bpm
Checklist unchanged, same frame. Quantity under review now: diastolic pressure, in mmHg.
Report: 76 mmHg
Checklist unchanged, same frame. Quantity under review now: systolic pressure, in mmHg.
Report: 101 mmHg
